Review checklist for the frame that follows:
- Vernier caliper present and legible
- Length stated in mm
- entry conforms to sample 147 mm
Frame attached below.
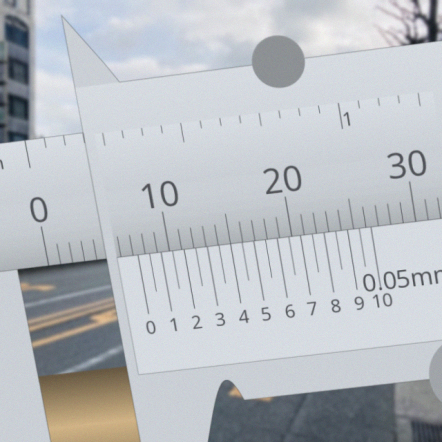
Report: 7.4 mm
